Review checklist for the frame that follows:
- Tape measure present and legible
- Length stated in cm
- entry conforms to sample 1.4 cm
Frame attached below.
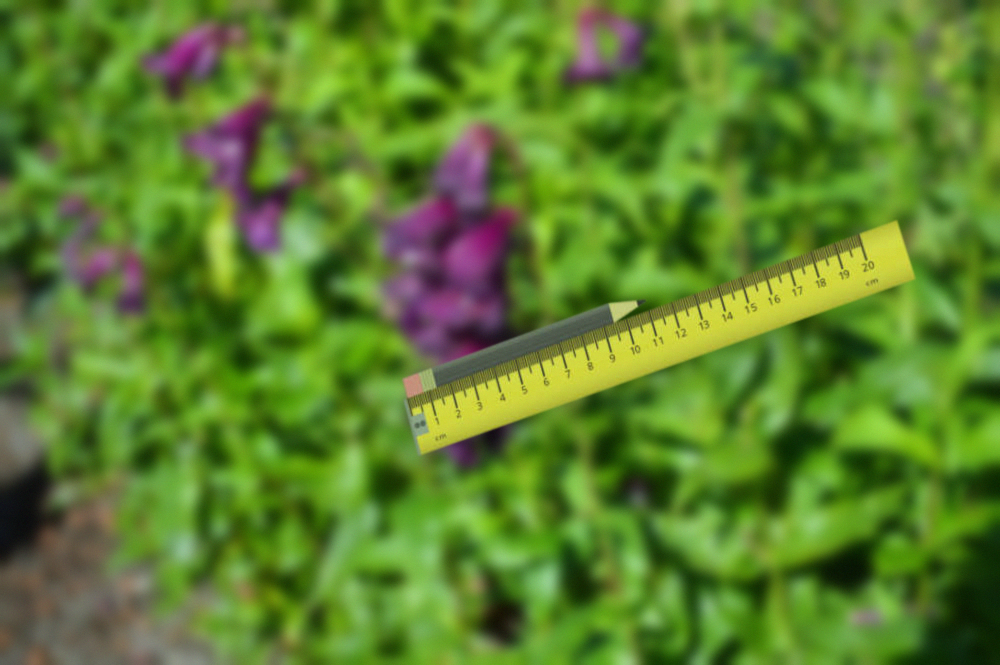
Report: 11 cm
